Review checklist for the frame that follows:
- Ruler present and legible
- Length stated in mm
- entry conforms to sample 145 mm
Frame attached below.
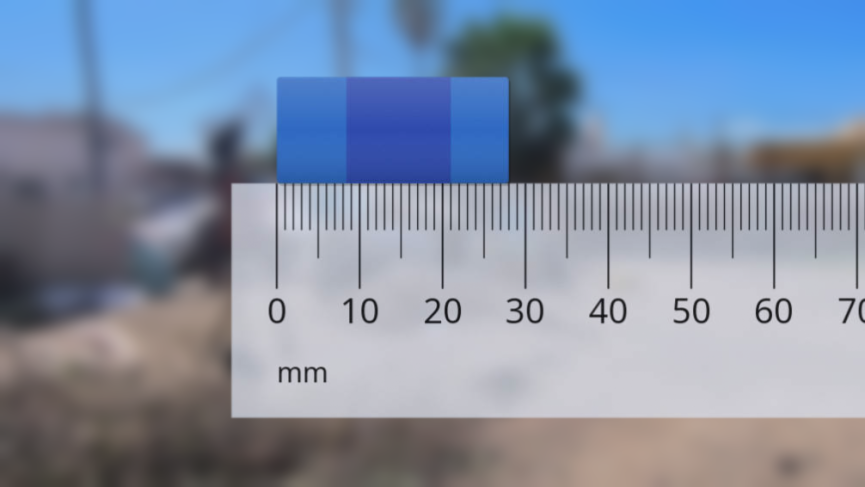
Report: 28 mm
